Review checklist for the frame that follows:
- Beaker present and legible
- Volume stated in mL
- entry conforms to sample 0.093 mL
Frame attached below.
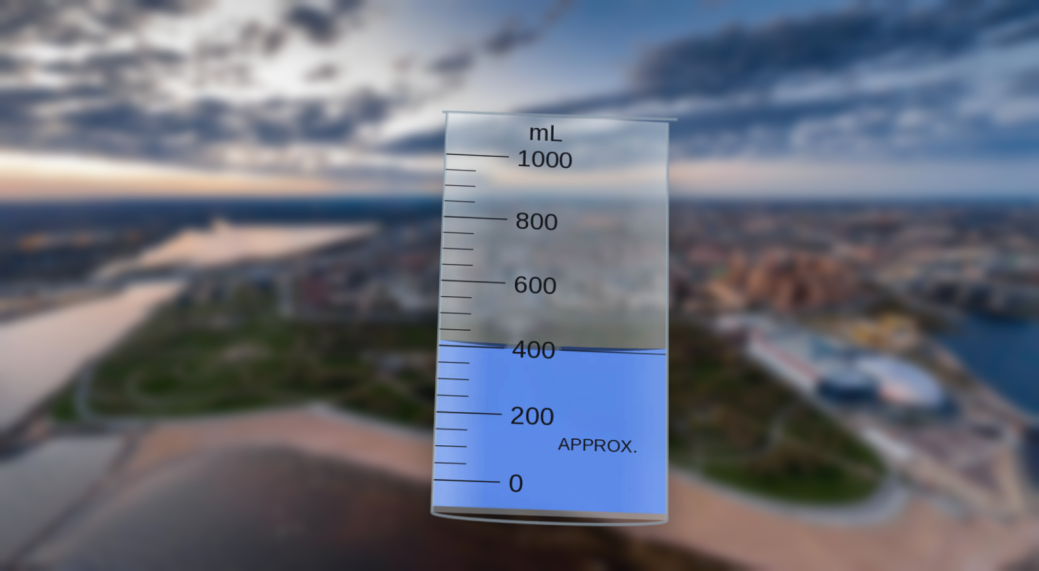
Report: 400 mL
